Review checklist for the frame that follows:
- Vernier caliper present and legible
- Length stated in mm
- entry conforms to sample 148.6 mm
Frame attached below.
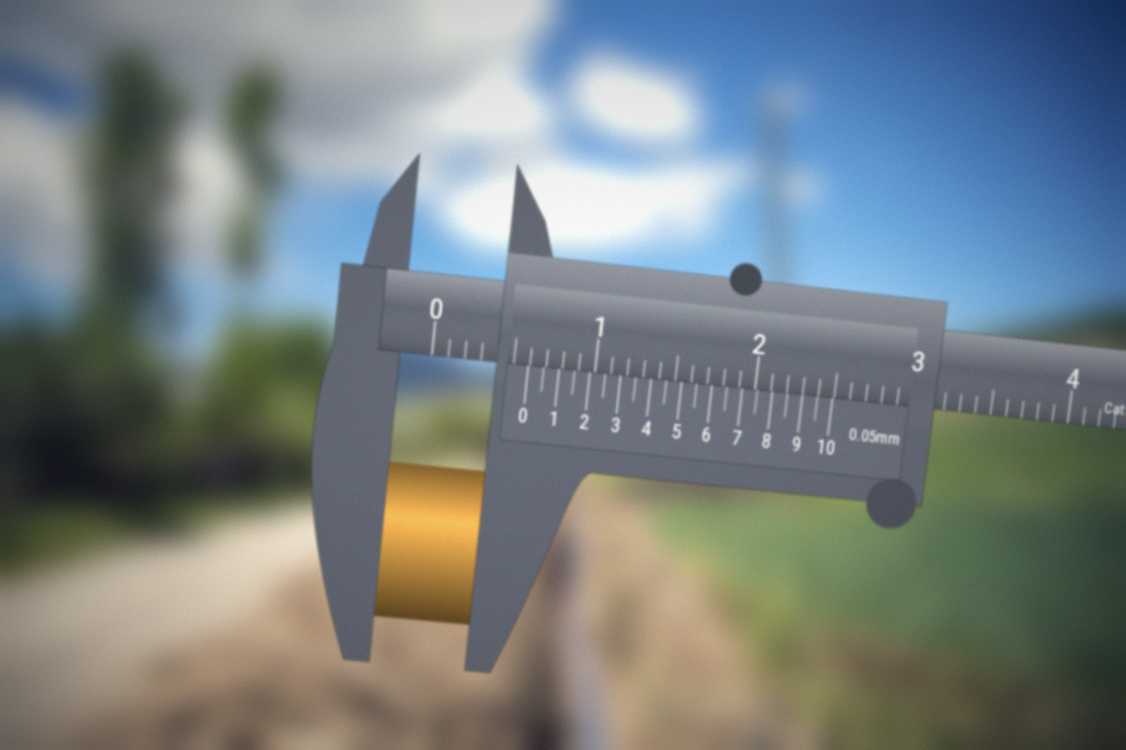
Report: 5.9 mm
